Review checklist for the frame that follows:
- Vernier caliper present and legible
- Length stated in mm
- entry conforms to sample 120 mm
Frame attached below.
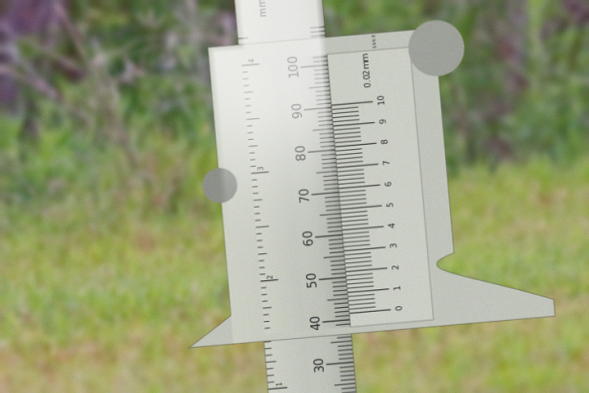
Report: 41.5 mm
